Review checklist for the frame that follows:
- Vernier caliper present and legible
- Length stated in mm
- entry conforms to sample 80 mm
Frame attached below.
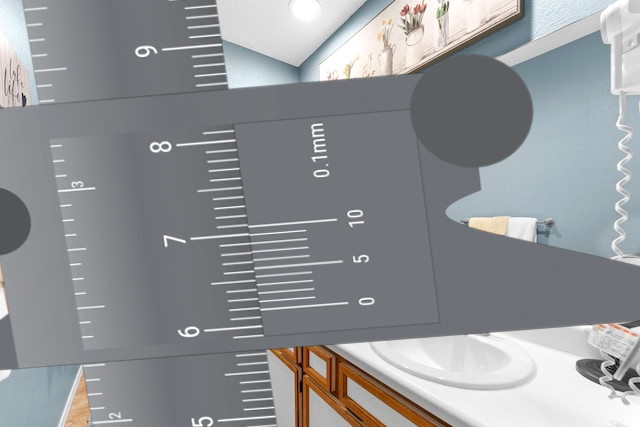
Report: 61.8 mm
